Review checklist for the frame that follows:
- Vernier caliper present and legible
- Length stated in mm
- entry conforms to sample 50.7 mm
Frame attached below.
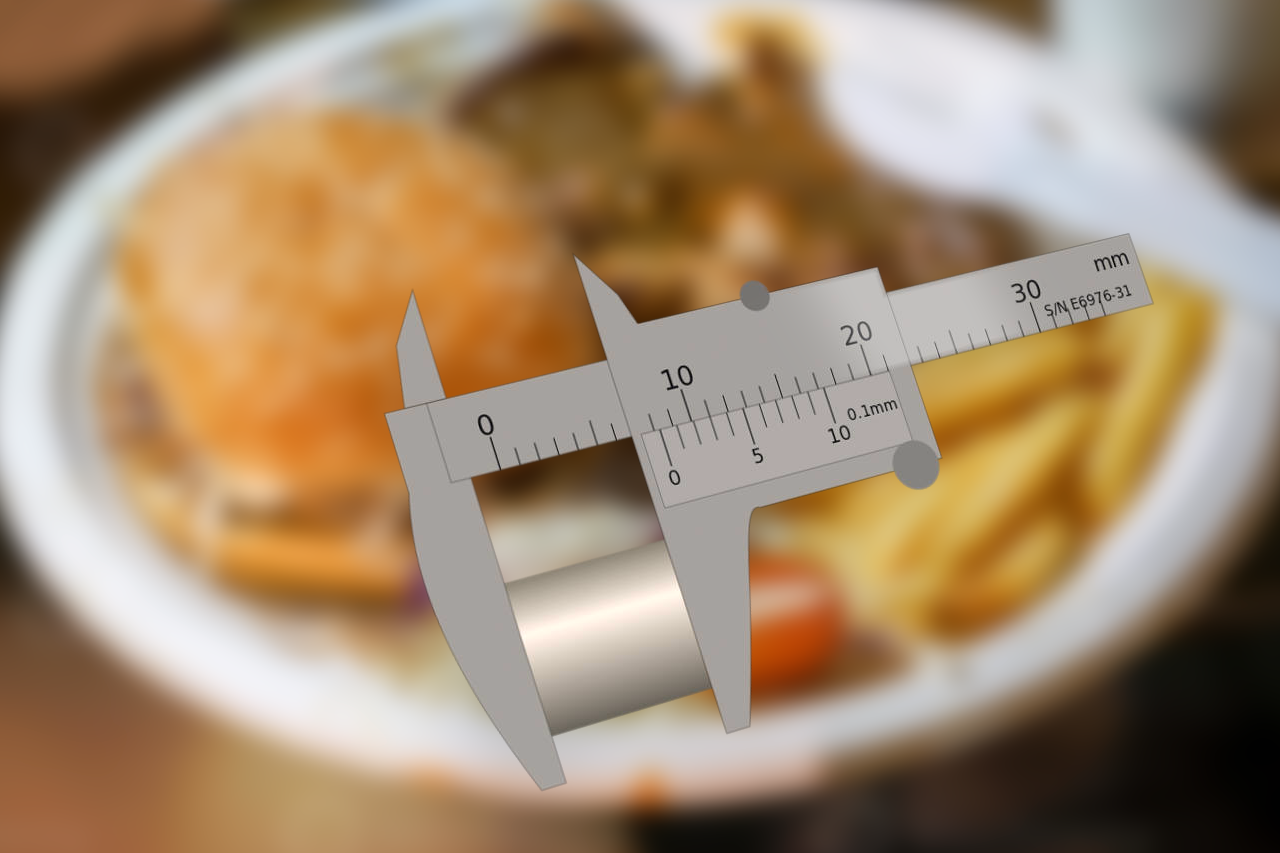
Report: 8.3 mm
